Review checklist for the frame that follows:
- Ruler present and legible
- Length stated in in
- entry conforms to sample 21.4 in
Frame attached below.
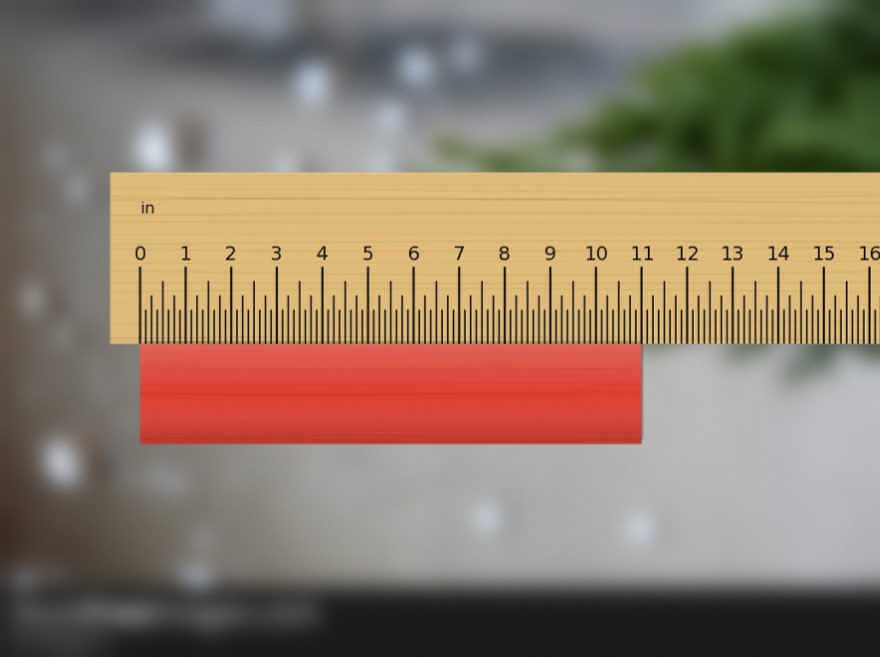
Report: 11 in
